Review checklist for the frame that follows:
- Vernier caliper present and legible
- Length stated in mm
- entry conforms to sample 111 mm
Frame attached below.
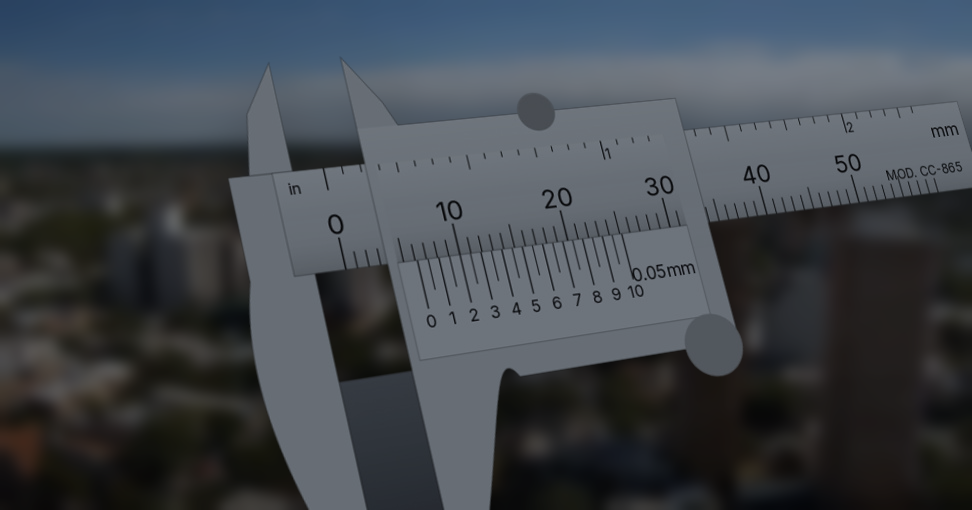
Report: 6.2 mm
